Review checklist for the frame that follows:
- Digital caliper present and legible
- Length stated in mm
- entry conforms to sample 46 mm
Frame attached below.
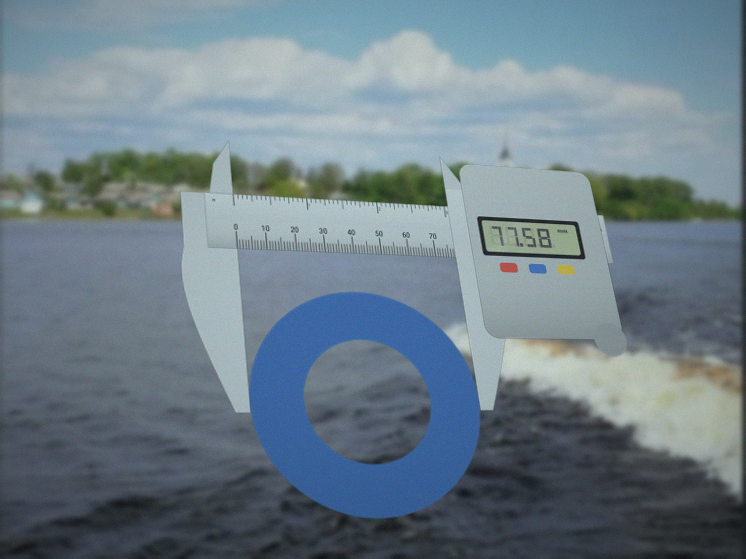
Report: 77.58 mm
